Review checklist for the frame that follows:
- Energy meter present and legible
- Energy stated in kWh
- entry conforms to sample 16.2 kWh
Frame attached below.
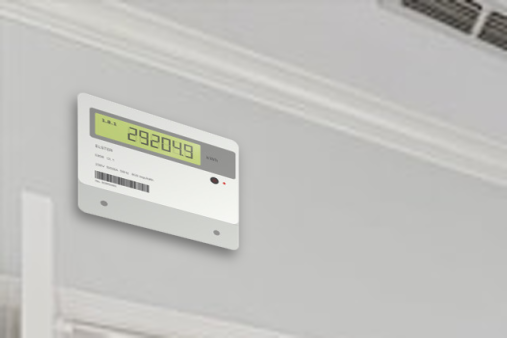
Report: 29204.9 kWh
